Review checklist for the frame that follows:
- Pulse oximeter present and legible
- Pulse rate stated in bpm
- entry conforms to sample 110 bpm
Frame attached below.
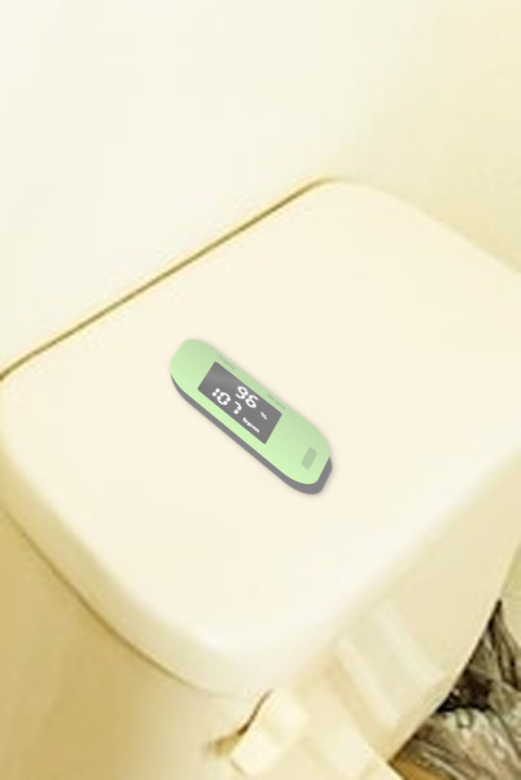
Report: 107 bpm
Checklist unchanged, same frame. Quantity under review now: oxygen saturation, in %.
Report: 96 %
